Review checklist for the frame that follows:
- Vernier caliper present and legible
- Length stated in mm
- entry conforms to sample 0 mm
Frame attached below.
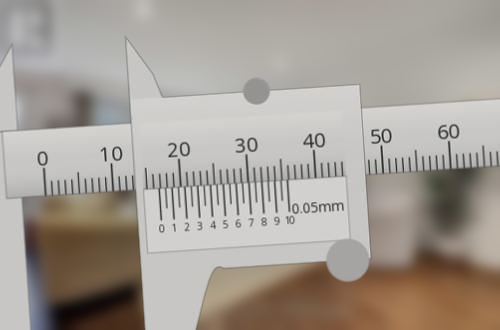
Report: 16.8 mm
